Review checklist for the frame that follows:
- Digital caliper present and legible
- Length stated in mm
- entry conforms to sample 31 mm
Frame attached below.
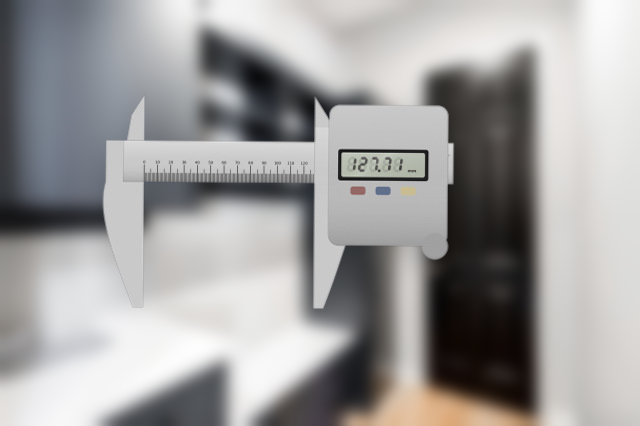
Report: 127.71 mm
